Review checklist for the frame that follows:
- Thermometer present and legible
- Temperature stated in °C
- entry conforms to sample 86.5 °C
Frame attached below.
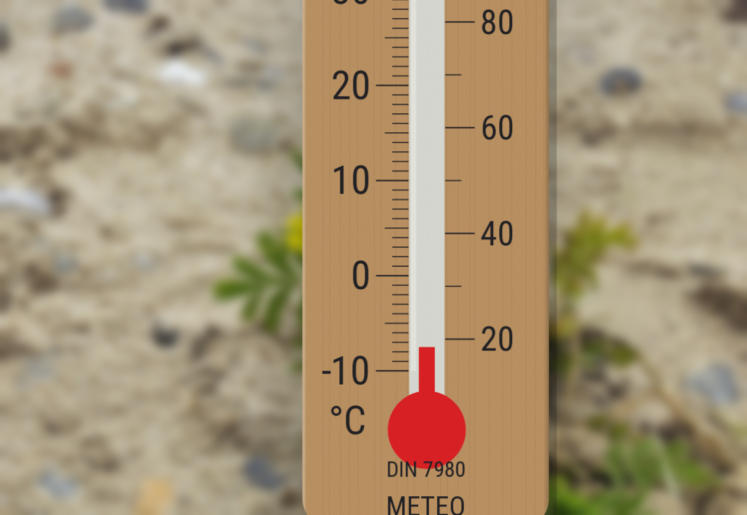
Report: -7.5 °C
